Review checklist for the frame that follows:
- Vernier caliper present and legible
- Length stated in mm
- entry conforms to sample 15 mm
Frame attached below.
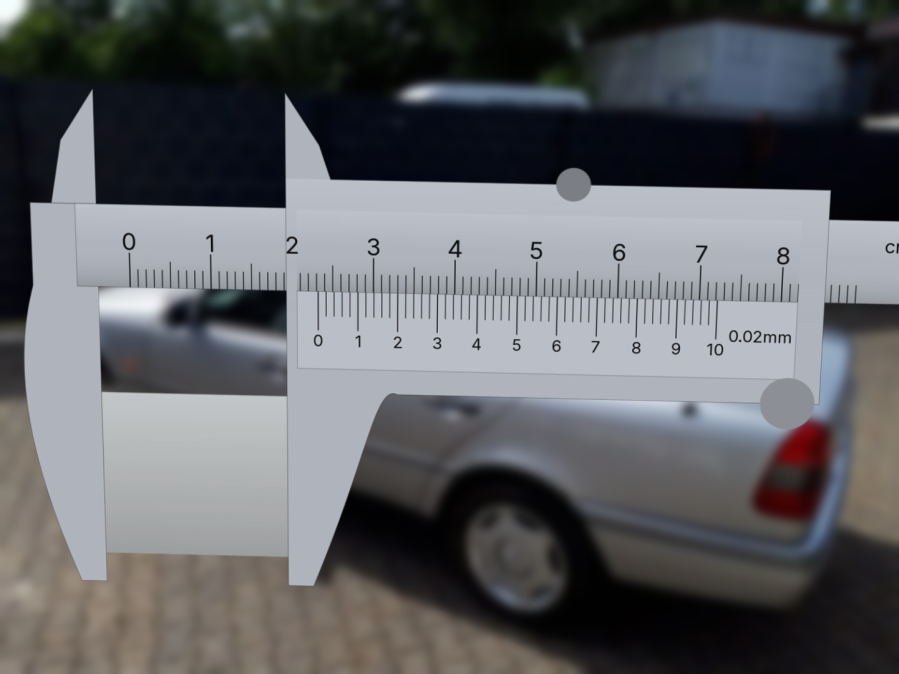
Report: 23.2 mm
